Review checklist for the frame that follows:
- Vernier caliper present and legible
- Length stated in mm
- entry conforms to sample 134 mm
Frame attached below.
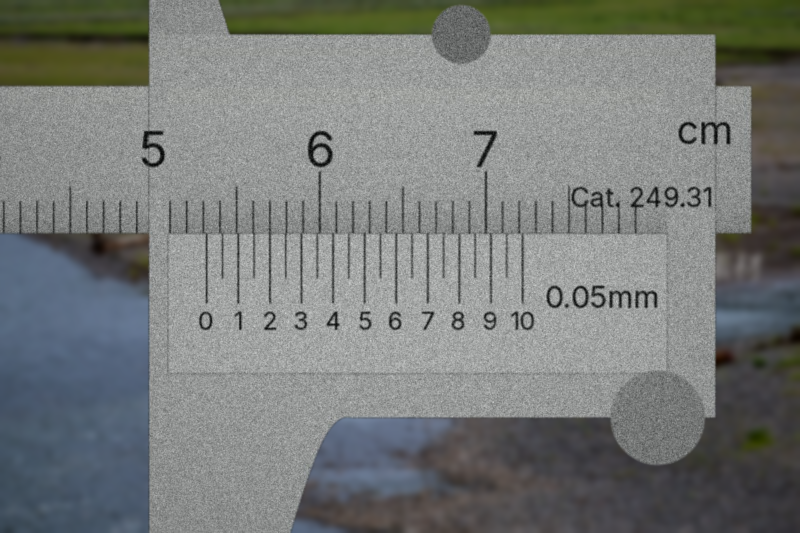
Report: 53.2 mm
